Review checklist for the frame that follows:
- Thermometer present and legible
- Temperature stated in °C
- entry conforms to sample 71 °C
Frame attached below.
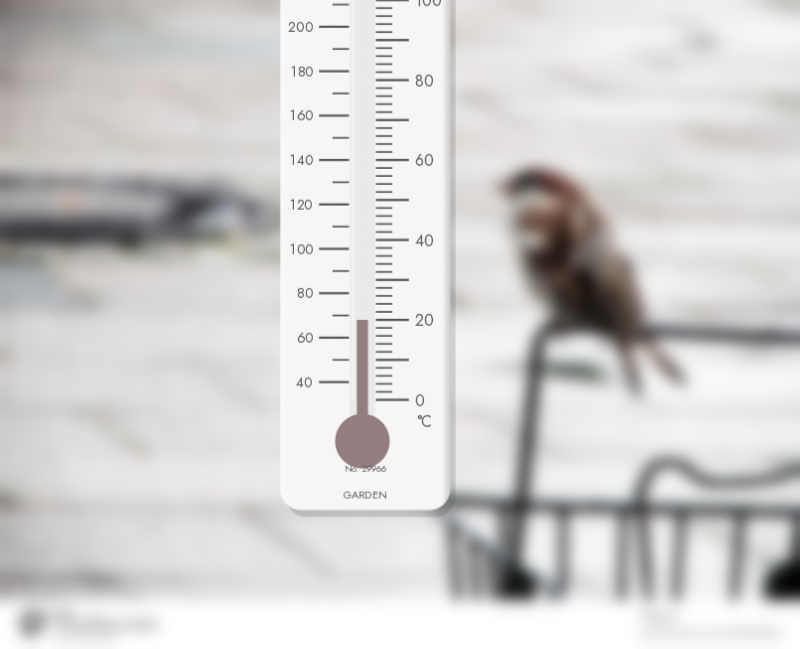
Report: 20 °C
